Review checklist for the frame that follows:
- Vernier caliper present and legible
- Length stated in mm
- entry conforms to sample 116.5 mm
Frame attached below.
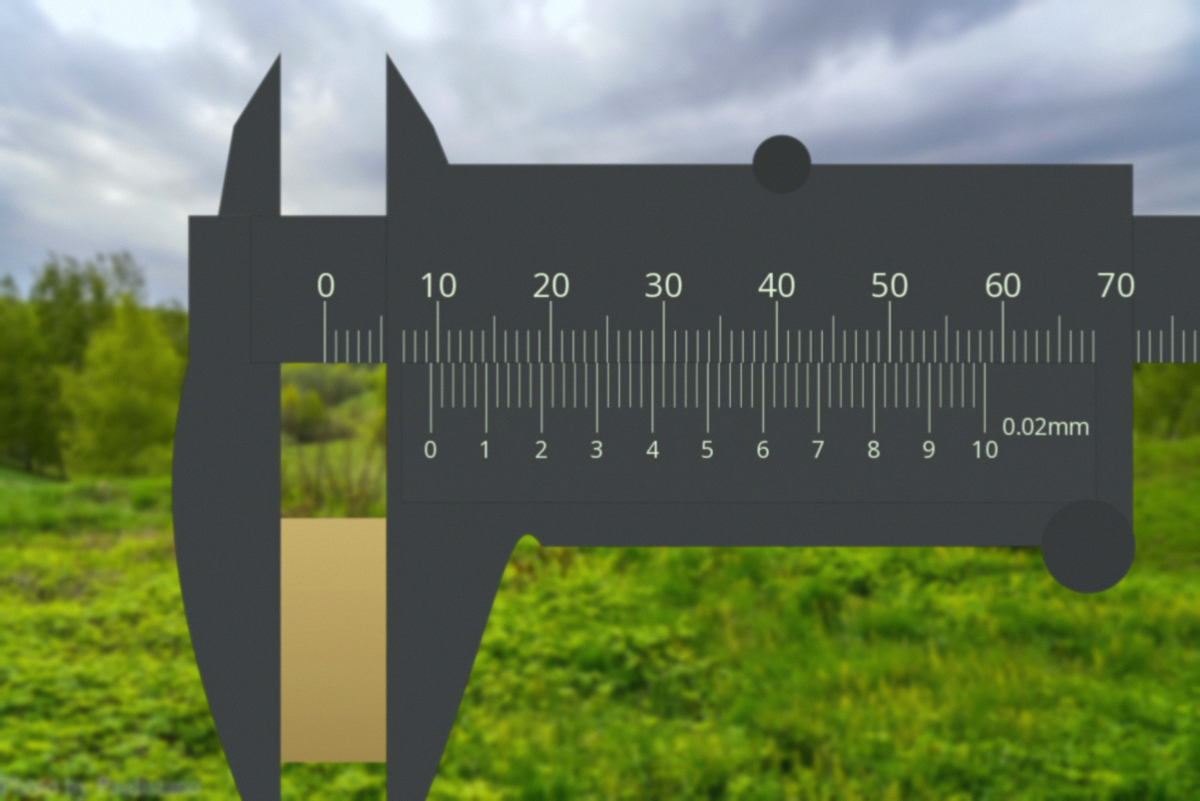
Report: 9.4 mm
